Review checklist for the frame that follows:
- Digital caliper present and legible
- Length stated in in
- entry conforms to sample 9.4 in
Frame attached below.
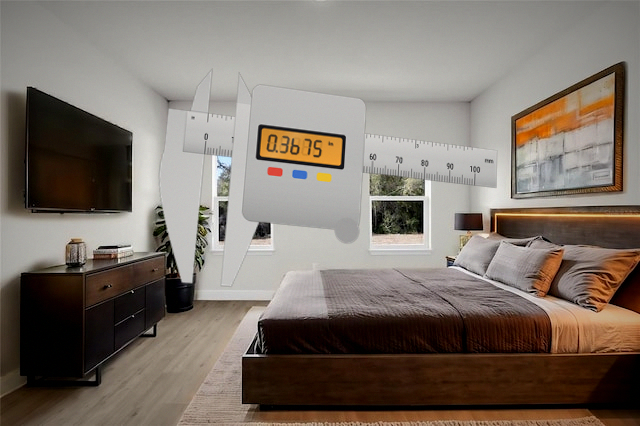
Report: 0.3675 in
